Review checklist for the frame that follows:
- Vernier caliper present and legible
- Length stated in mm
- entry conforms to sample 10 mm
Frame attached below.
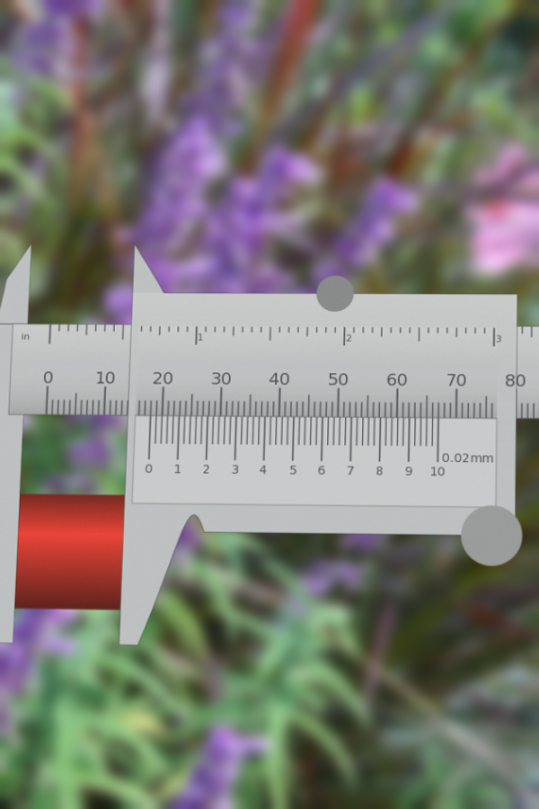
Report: 18.0 mm
